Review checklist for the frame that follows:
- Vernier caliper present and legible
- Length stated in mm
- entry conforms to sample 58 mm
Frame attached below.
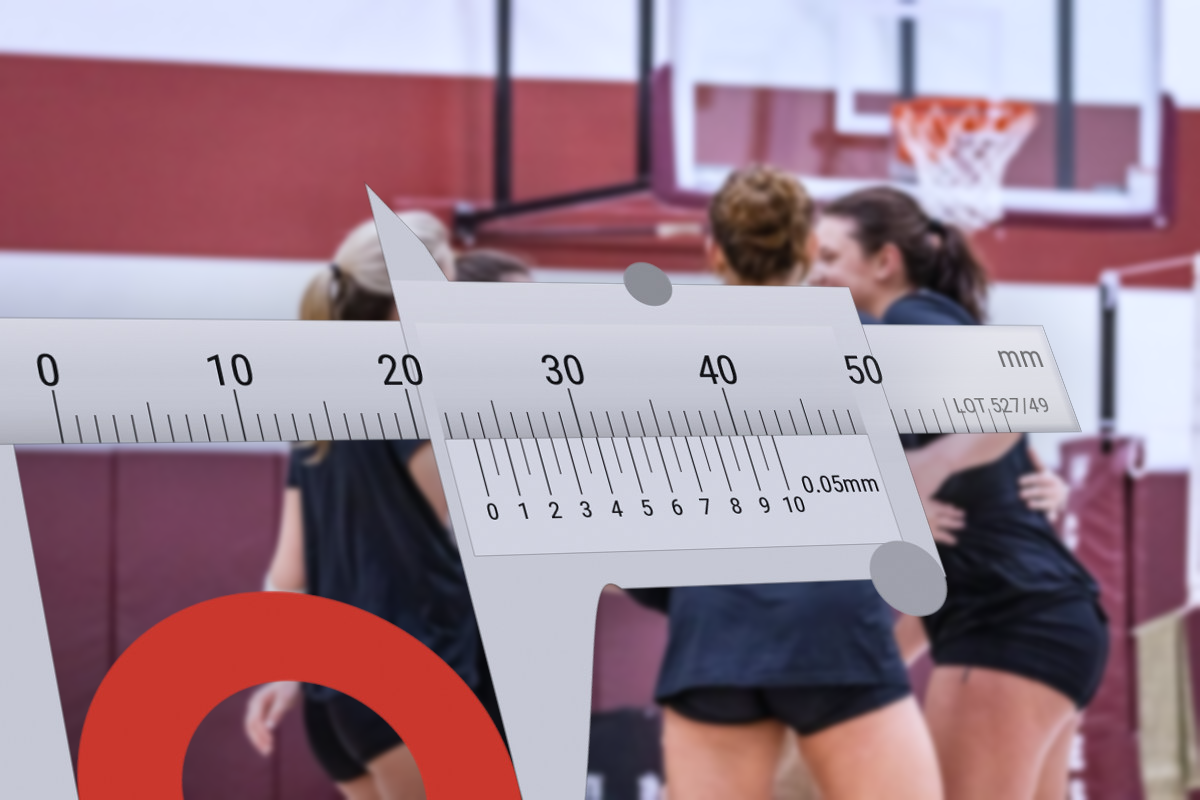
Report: 23.3 mm
